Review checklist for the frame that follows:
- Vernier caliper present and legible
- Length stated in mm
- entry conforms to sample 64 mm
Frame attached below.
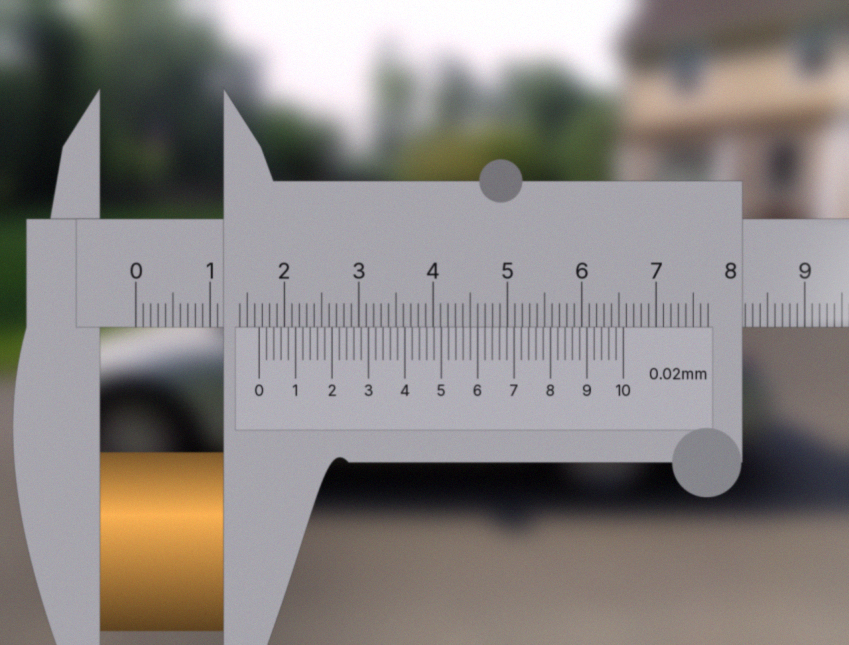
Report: 16.6 mm
